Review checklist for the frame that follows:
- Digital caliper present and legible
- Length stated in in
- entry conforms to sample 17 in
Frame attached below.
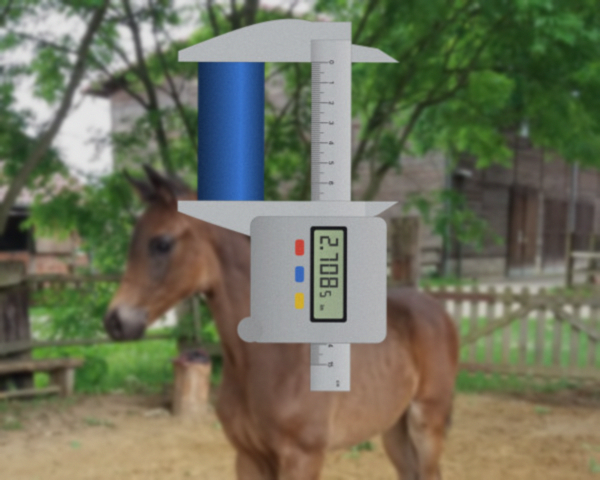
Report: 2.7085 in
